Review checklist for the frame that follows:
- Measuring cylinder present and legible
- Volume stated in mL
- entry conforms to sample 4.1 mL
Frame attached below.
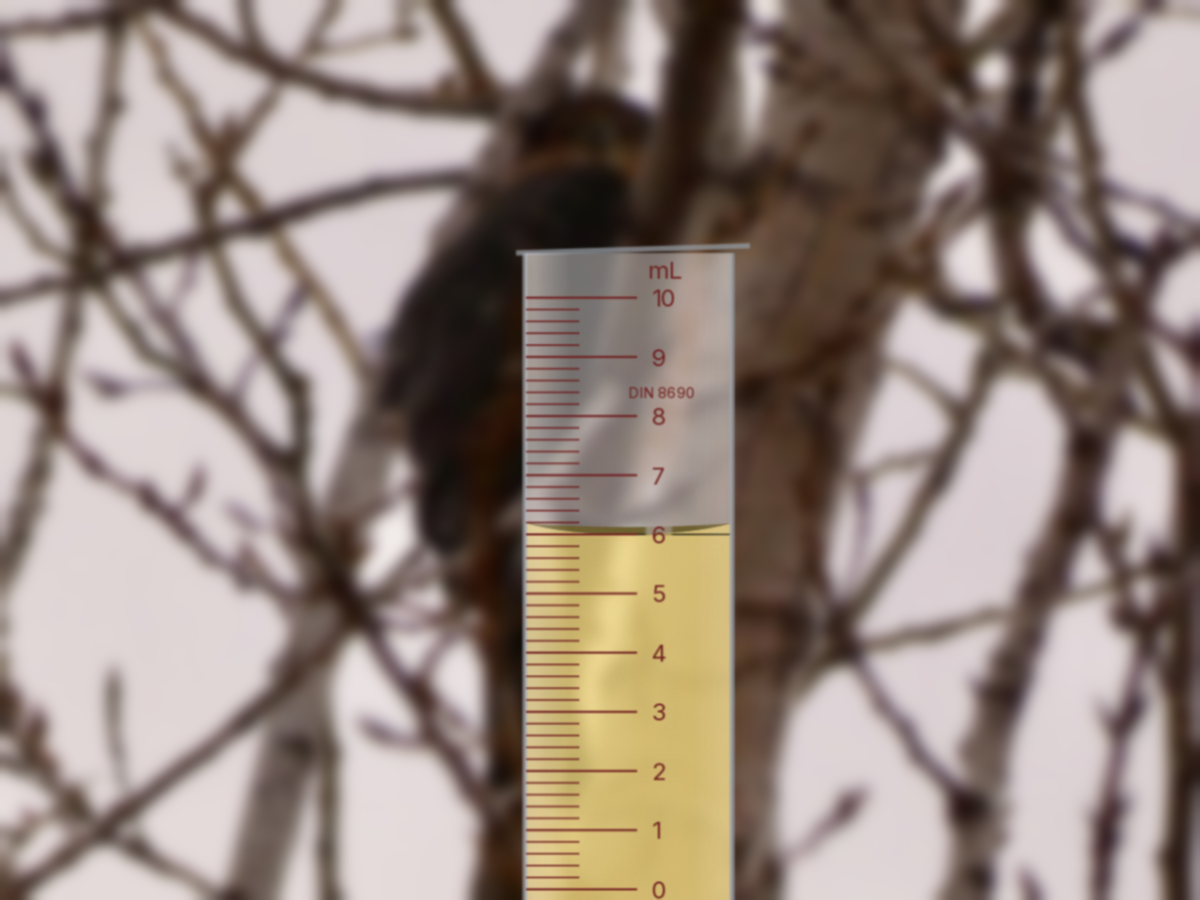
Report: 6 mL
